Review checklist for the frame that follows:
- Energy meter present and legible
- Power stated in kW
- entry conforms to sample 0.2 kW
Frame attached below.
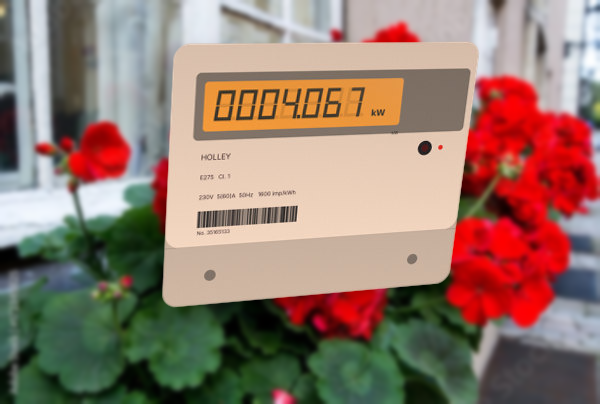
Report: 4.067 kW
